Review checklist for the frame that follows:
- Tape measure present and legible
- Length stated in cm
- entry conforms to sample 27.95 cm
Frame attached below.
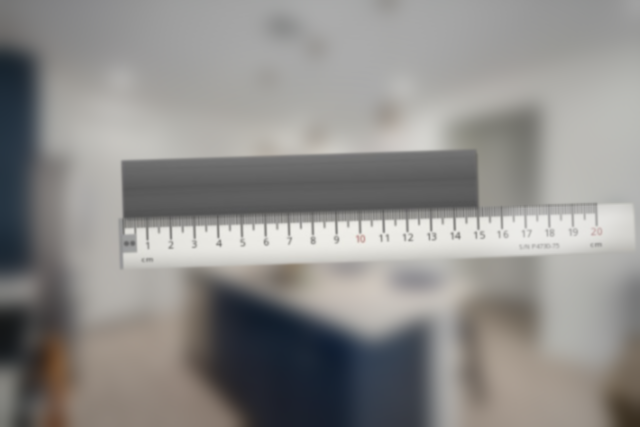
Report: 15 cm
